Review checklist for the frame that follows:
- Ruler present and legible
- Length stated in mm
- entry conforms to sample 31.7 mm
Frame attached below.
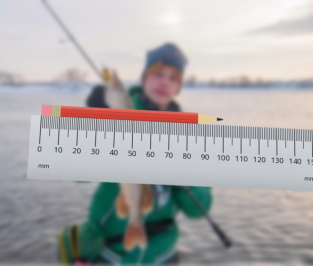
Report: 100 mm
